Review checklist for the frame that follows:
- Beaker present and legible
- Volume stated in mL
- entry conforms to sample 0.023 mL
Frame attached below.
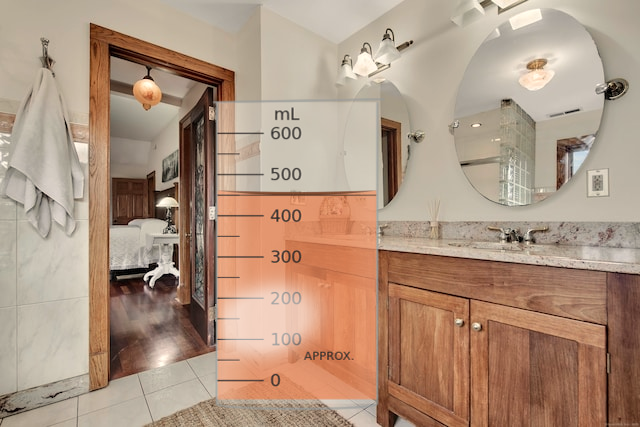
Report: 450 mL
